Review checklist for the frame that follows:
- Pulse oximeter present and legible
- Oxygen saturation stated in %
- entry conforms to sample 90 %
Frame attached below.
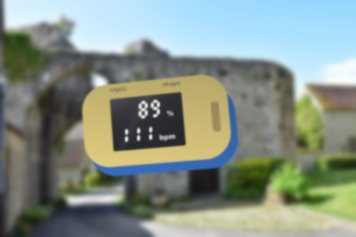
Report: 89 %
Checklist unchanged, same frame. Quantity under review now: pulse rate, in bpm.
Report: 111 bpm
